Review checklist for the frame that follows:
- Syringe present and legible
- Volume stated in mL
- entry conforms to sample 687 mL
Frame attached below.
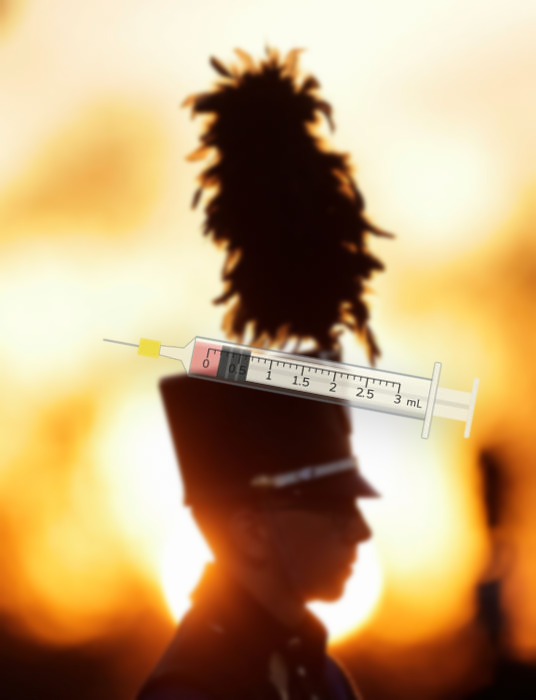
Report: 0.2 mL
